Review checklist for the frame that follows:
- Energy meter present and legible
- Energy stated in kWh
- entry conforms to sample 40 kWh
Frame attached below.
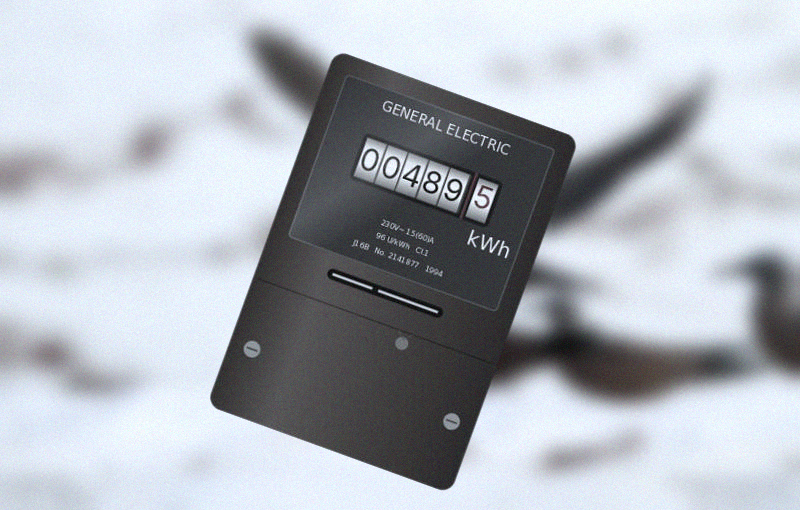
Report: 489.5 kWh
